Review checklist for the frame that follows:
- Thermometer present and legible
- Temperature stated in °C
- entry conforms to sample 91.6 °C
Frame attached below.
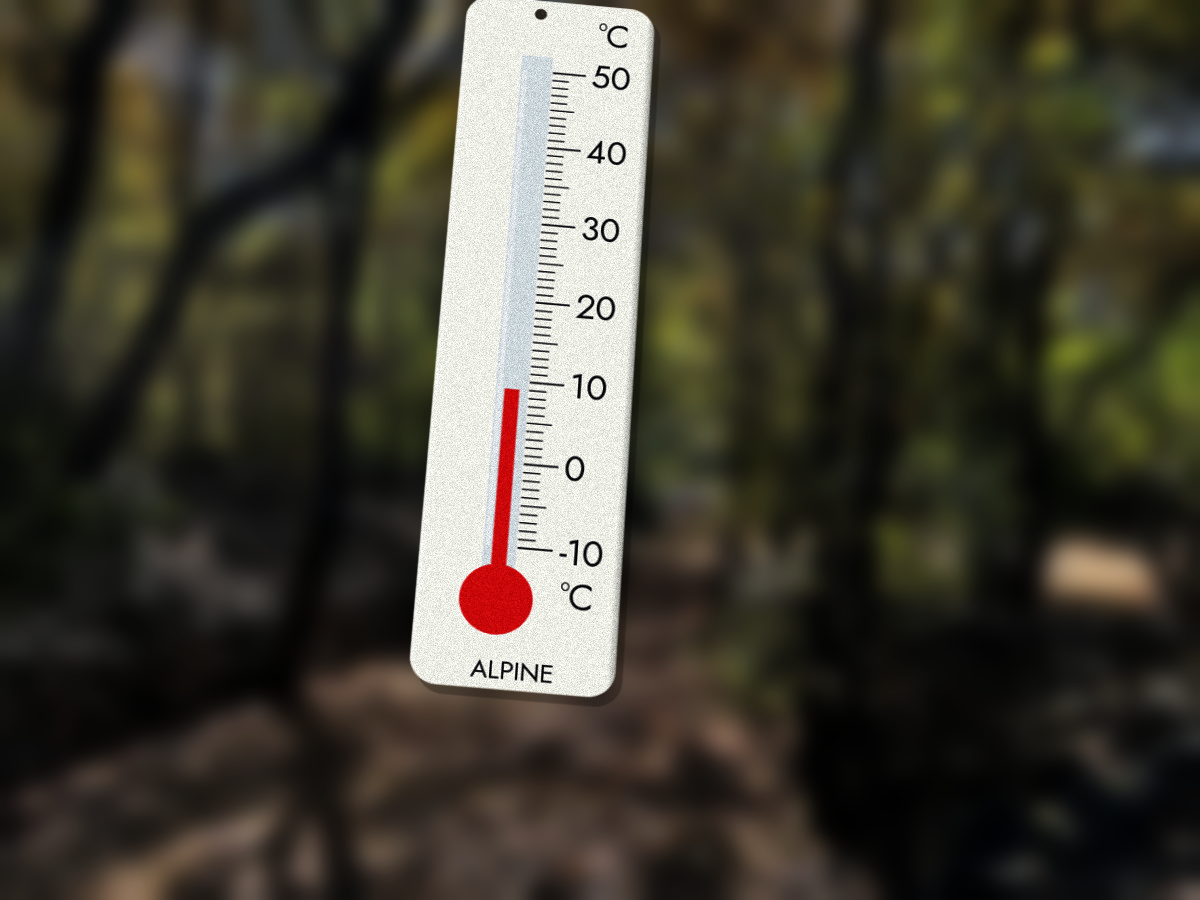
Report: 9 °C
